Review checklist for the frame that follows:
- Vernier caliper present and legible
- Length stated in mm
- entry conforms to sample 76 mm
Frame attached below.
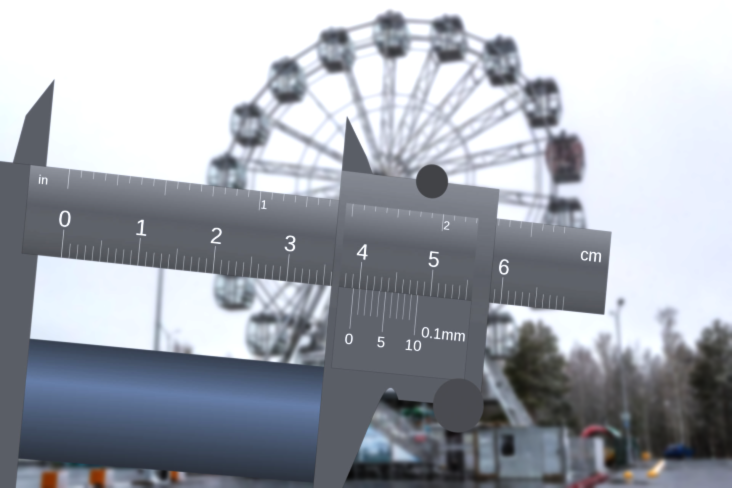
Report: 39.2 mm
